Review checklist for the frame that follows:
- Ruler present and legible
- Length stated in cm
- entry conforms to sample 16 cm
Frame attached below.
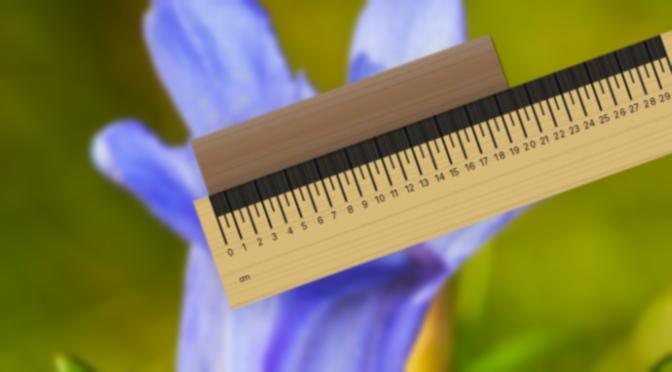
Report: 20 cm
